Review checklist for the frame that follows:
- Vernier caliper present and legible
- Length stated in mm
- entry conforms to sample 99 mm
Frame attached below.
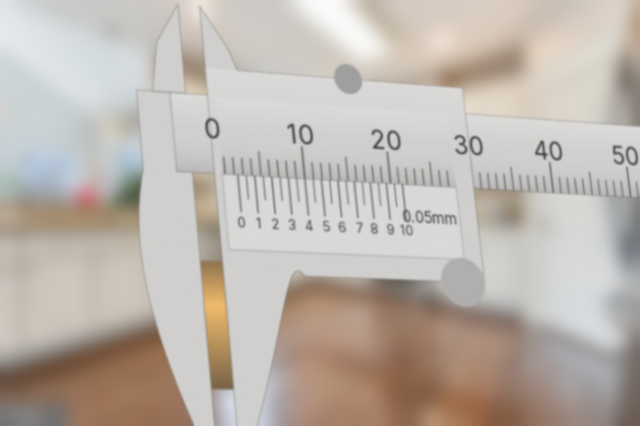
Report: 2.4 mm
